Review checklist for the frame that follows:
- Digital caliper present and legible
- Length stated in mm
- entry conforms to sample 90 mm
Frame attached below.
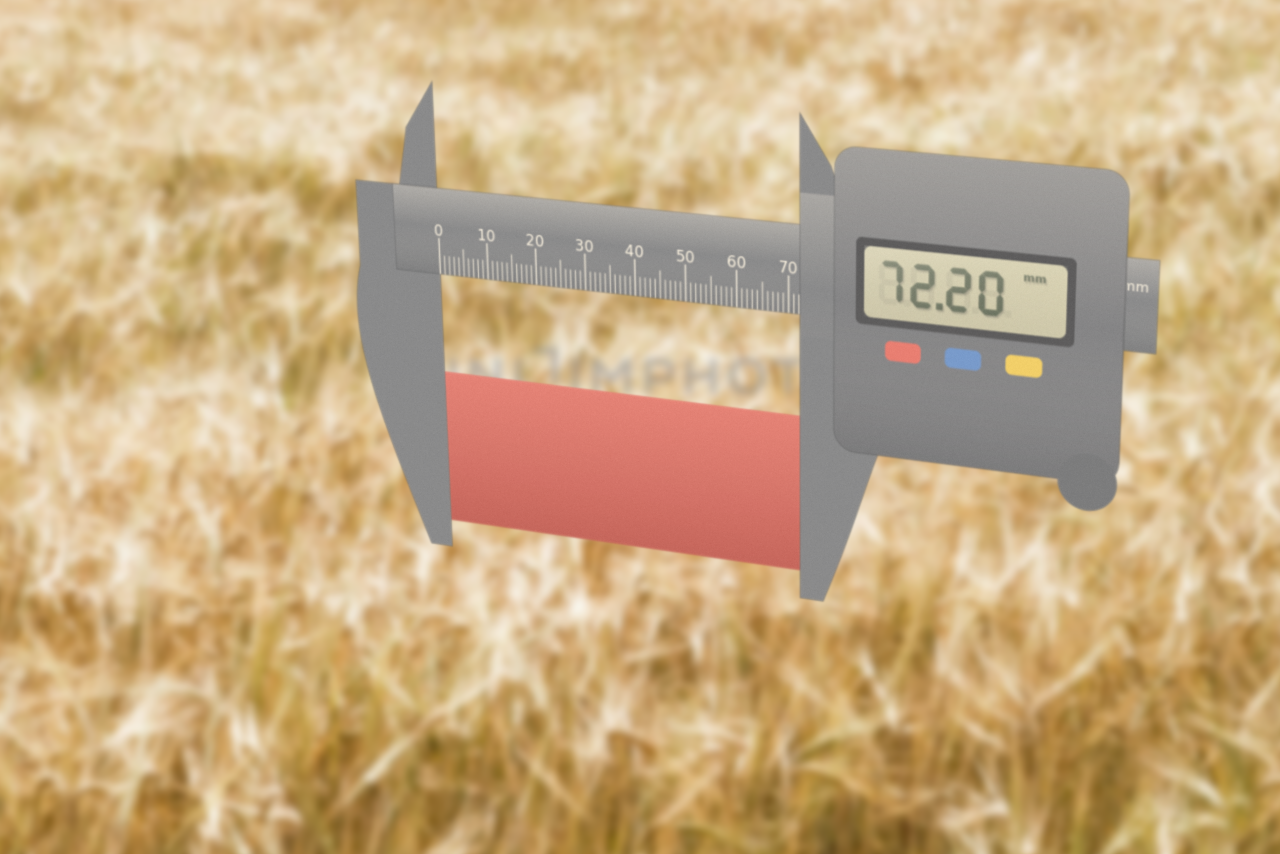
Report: 72.20 mm
